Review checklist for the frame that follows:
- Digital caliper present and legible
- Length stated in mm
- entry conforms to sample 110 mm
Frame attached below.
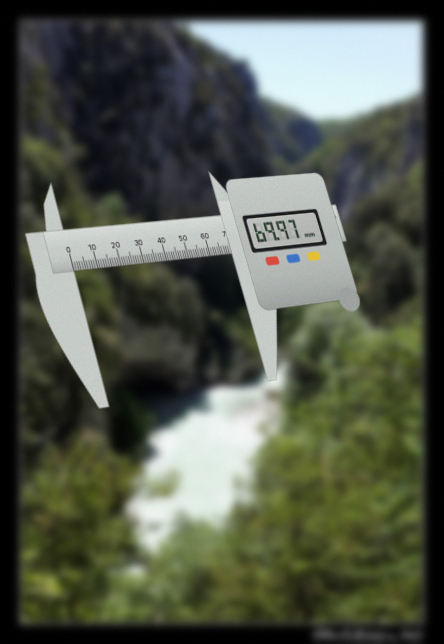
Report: 69.97 mm
